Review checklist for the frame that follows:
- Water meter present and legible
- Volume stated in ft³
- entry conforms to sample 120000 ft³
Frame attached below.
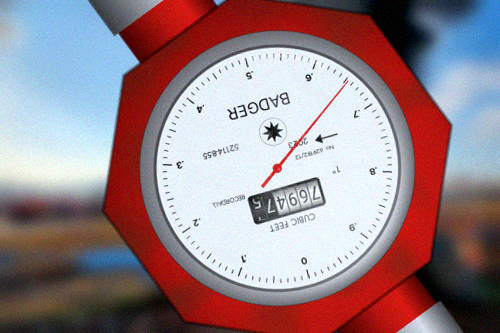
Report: 769474.65 ft³
